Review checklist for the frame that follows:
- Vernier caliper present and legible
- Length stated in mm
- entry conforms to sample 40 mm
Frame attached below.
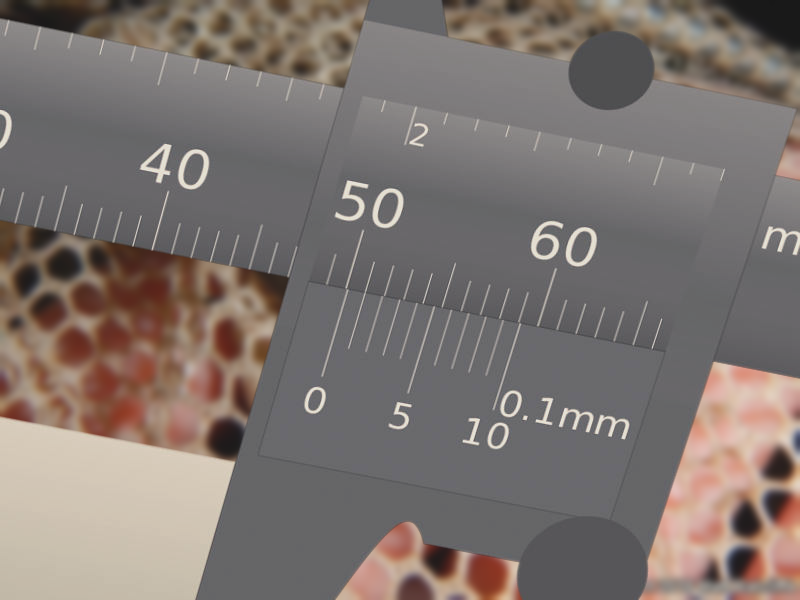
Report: 50.1 mm
